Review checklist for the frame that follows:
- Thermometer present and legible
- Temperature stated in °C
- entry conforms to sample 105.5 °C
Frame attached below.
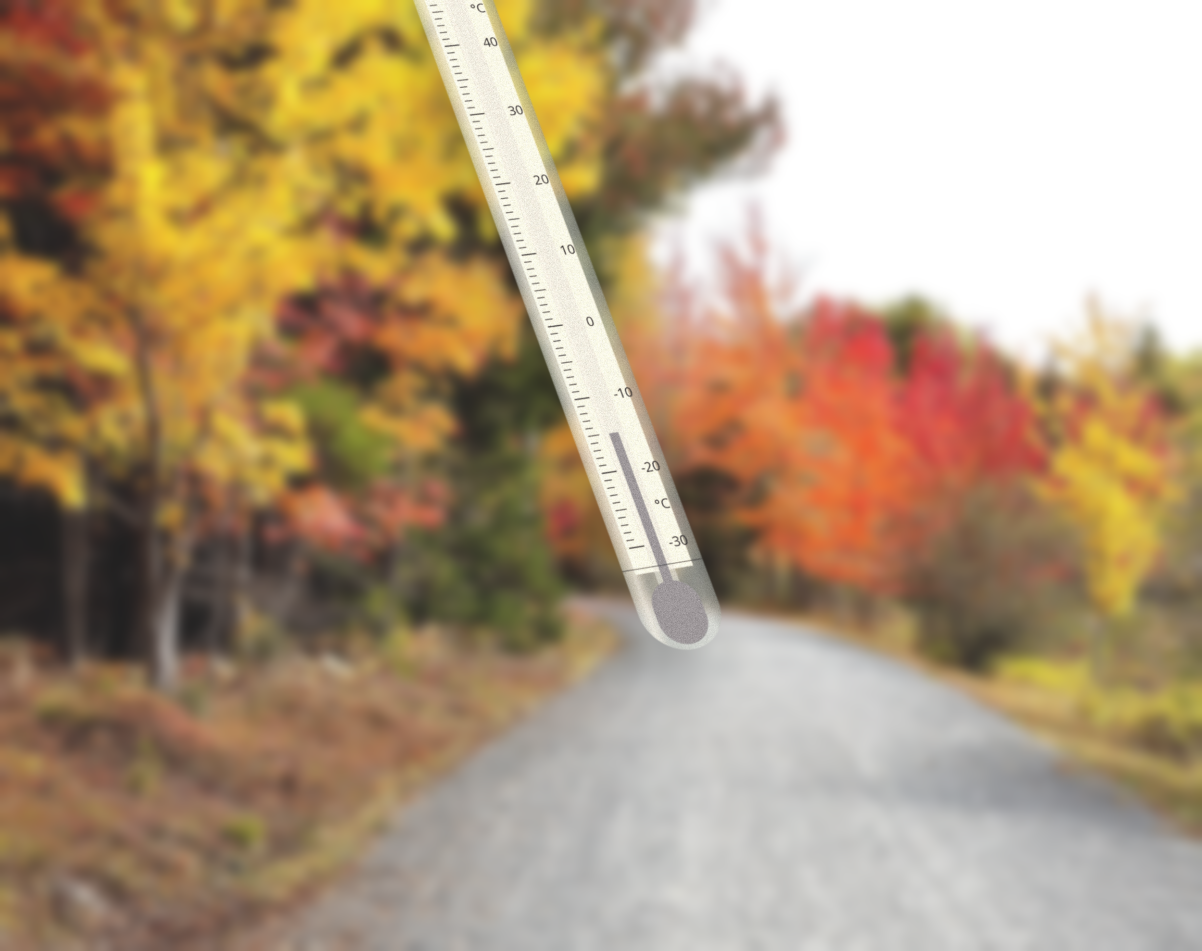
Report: -15 °C
